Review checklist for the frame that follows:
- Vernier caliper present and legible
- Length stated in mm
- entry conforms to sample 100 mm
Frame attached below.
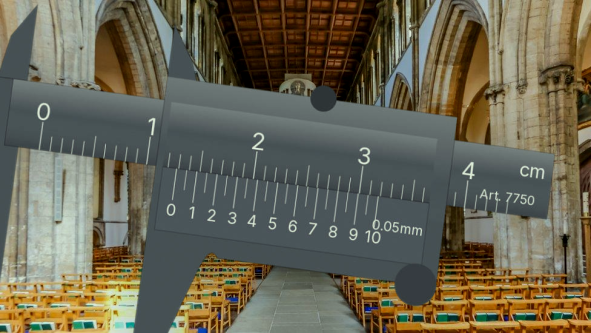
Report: 12.8 mm
